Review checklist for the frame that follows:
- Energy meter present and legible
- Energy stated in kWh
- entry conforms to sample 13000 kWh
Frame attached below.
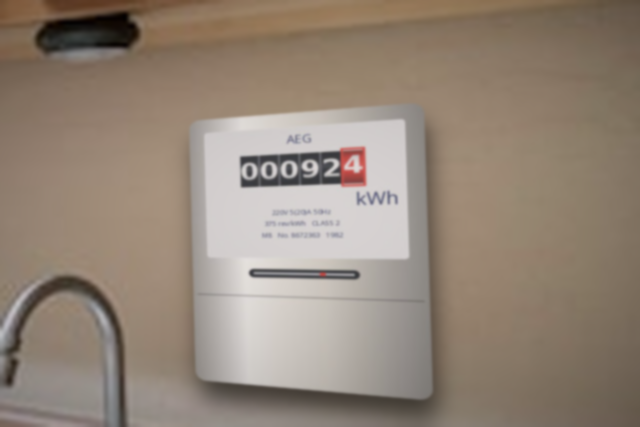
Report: 92.4 kWh
